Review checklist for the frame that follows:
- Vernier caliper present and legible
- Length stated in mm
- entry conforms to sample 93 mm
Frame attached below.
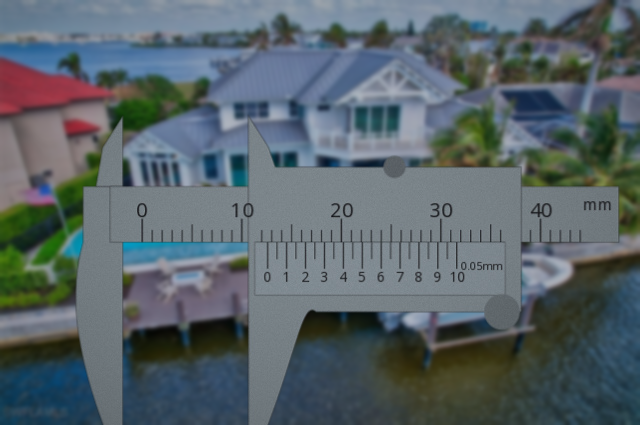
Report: 12.6 mm
